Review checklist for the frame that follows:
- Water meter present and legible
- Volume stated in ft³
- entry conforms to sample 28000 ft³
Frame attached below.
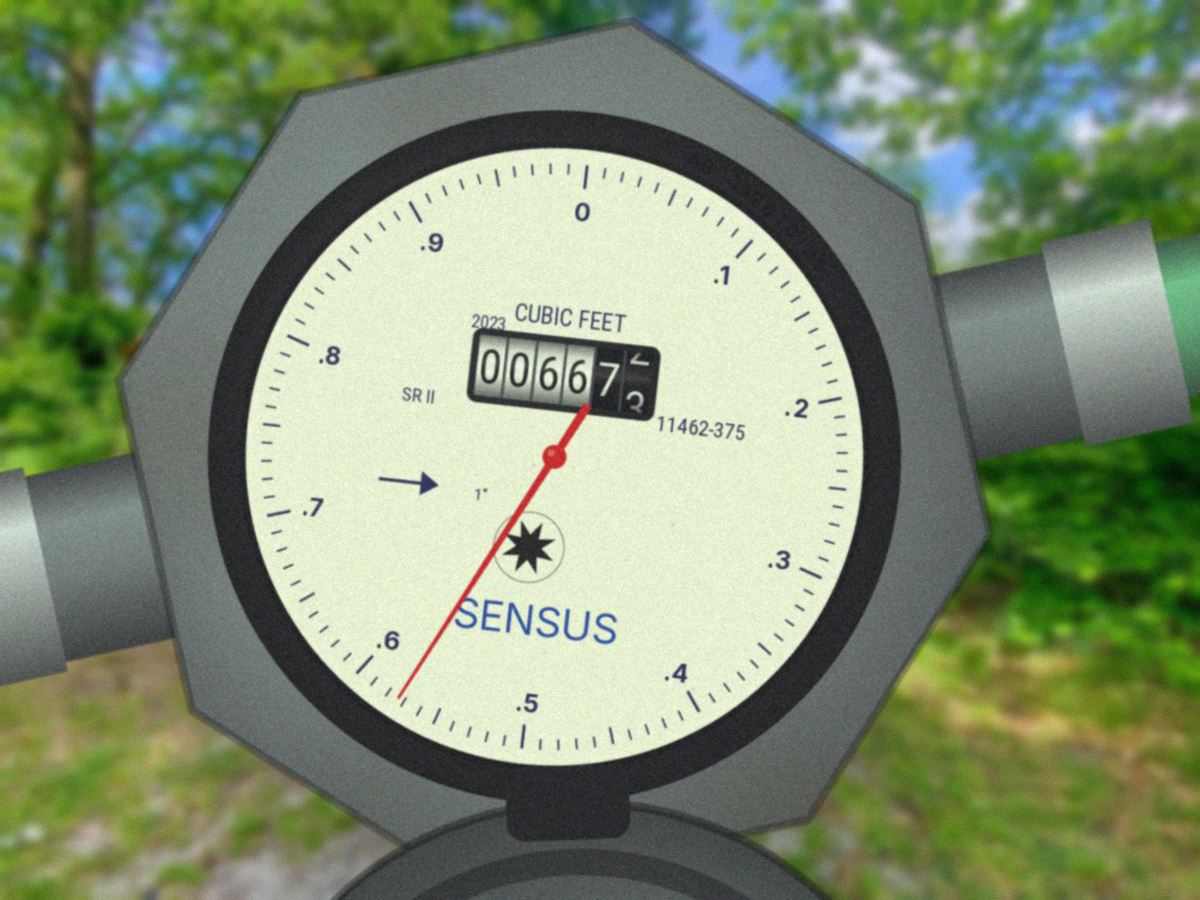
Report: 6672.57 ft³
